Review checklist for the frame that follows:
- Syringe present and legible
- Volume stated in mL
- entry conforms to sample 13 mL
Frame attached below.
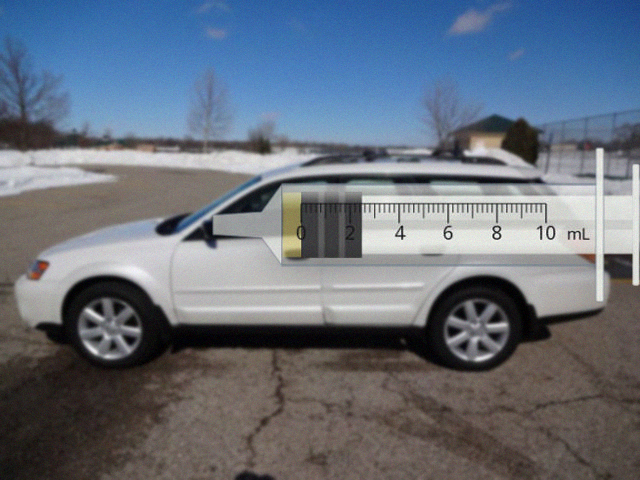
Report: 0 mL
